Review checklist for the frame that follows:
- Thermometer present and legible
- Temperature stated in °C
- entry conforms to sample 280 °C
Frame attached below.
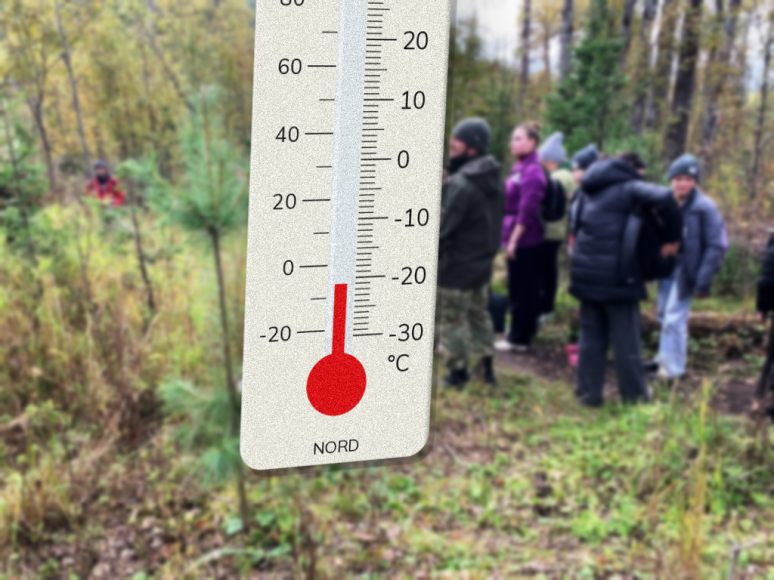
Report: -21 °C
